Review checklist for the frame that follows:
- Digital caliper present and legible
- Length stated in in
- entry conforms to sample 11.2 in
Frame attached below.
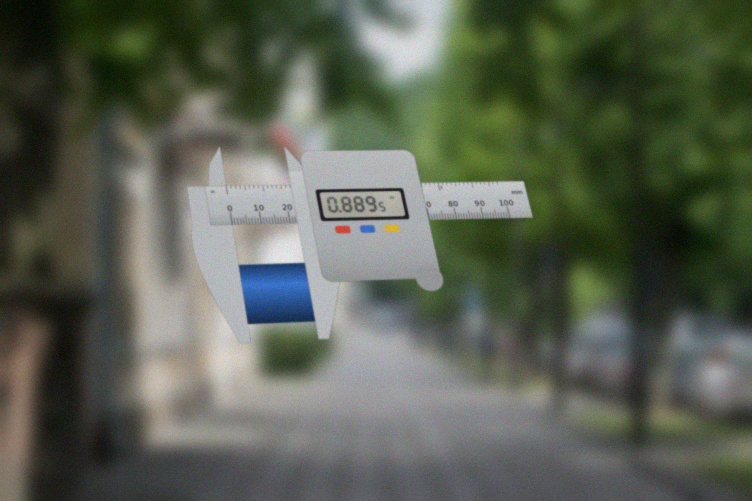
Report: 0.8895 in
